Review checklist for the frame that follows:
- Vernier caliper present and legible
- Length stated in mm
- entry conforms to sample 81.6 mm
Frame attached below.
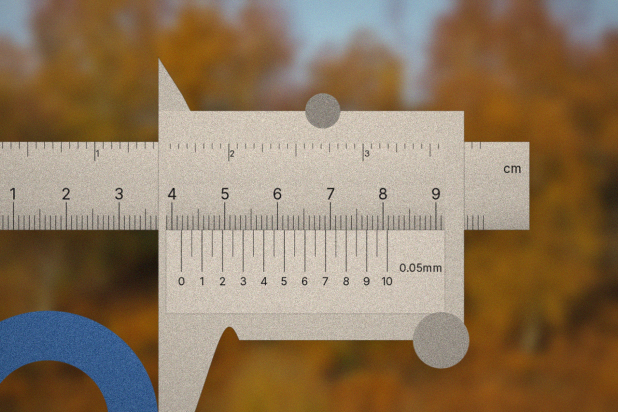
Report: 41.8 mm
